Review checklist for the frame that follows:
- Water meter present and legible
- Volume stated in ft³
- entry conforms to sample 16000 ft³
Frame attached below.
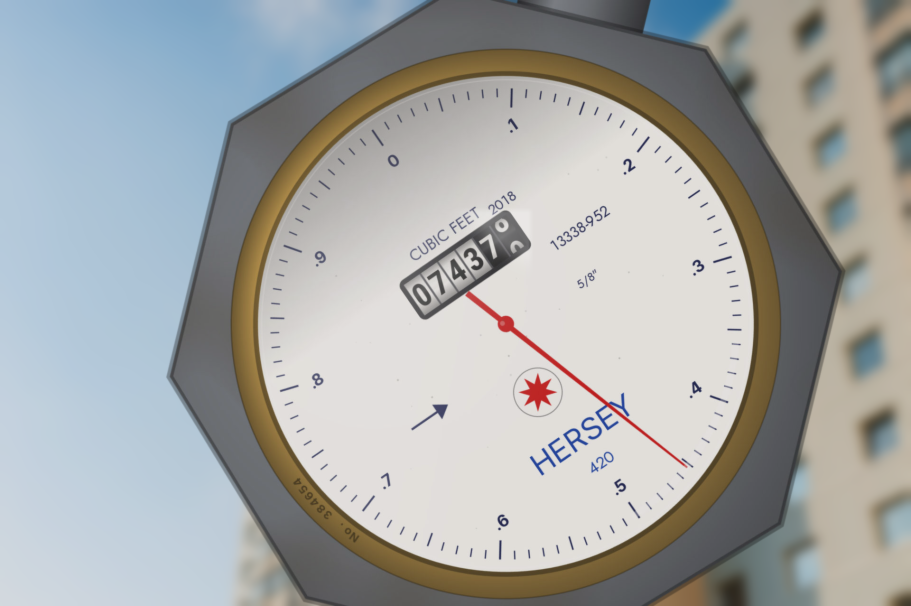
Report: 74378.45 ft³
